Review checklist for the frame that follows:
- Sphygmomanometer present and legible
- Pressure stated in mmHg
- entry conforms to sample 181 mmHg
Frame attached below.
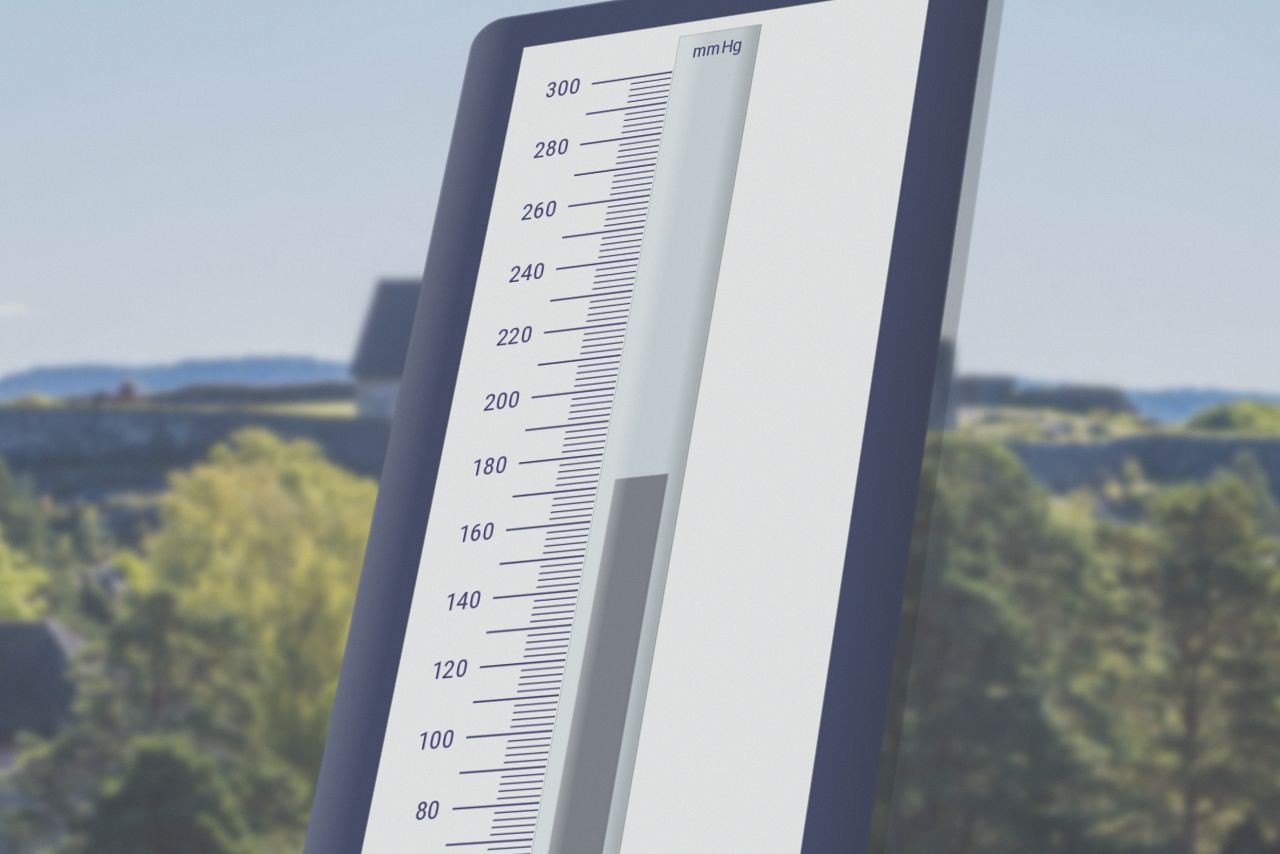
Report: 172 mmHg
